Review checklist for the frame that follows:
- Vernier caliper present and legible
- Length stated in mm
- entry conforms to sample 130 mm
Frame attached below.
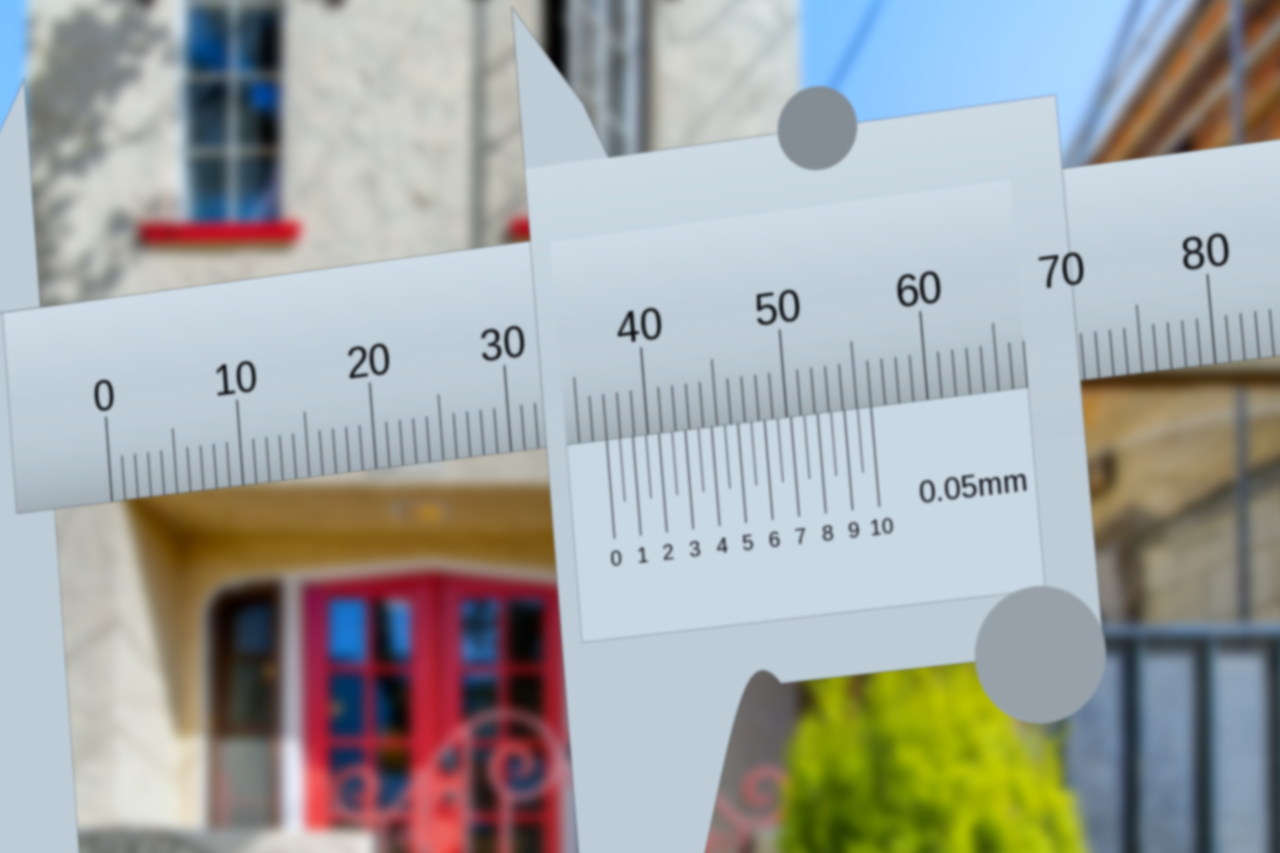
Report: 37.0 mm
